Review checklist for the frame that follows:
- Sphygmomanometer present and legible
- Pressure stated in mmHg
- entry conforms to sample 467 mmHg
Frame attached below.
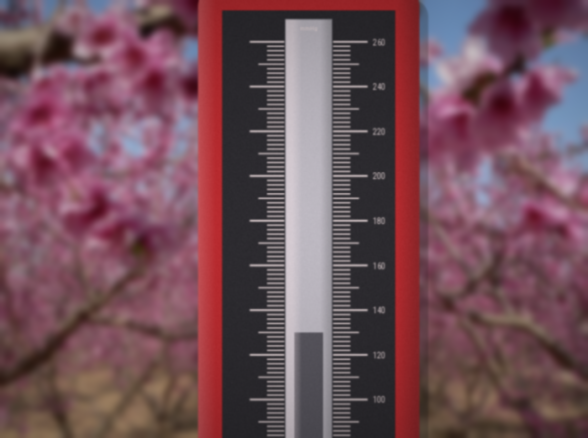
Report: 130 mmHg
